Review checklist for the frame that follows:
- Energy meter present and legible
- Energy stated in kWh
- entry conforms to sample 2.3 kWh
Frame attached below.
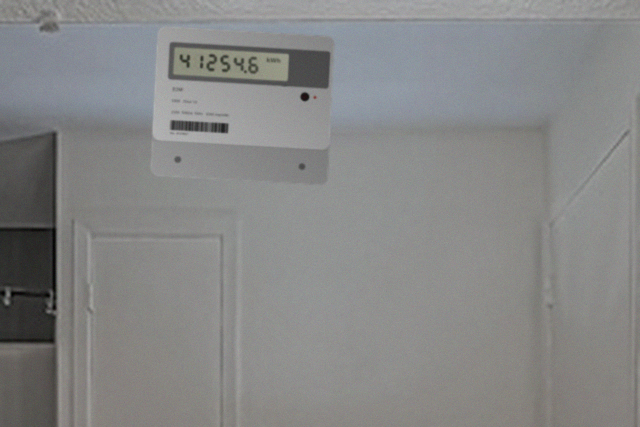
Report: 41254.6 kWh
